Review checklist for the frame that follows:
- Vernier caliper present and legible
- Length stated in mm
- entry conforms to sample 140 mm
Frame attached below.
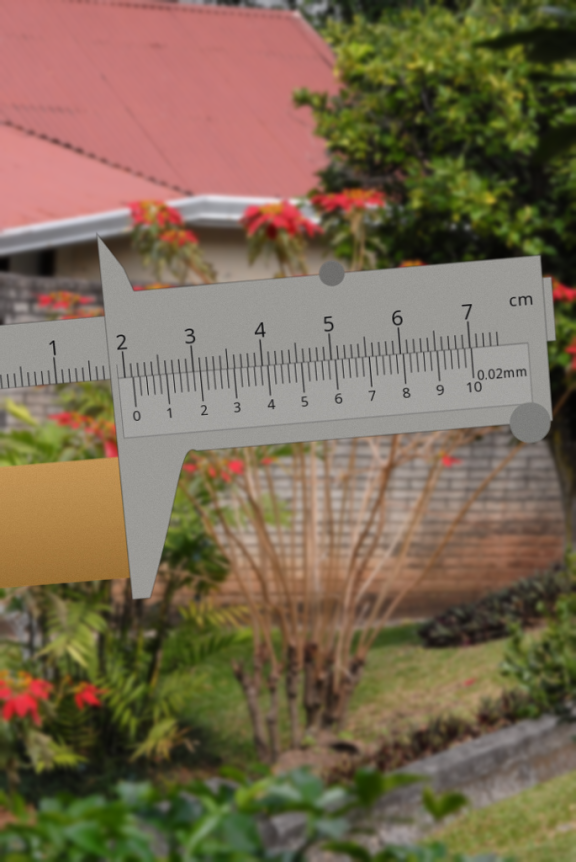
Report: 21.2 mm
